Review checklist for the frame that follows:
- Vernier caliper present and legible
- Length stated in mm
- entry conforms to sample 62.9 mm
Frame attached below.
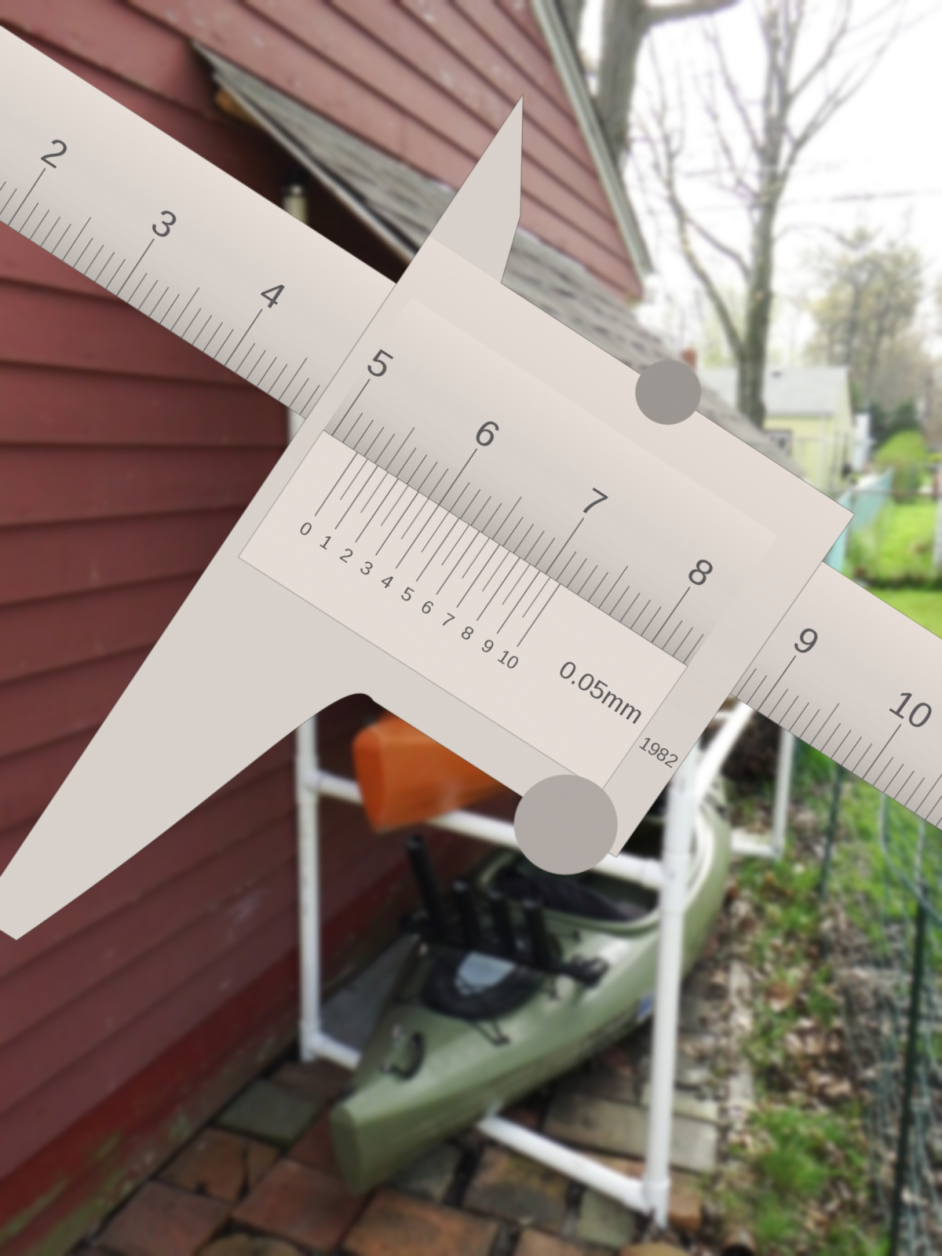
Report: 52.4 mm
